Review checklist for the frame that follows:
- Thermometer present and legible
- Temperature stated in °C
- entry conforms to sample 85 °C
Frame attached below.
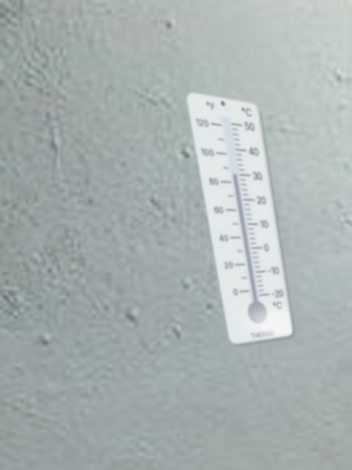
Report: 30 °C
